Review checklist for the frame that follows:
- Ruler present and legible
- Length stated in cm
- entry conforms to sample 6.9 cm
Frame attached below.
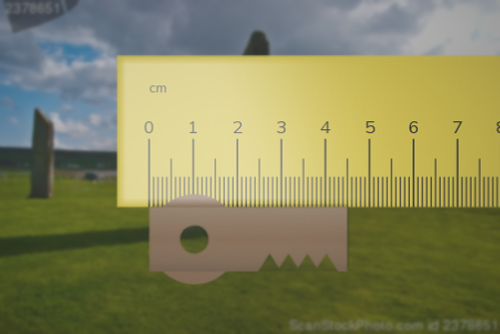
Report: 4.5 cm
